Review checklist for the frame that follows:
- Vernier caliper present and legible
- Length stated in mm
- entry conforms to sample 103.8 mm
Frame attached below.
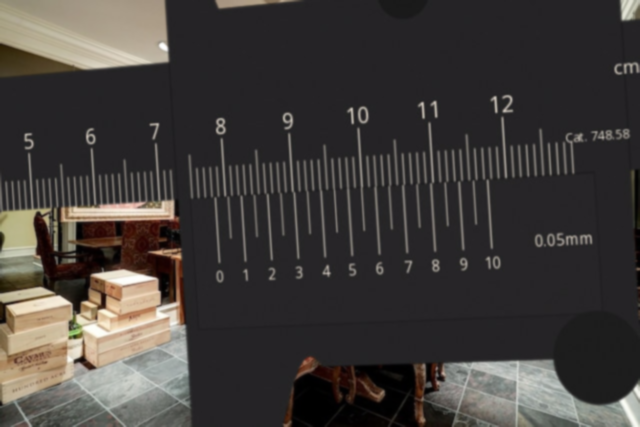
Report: 78.5 mm
